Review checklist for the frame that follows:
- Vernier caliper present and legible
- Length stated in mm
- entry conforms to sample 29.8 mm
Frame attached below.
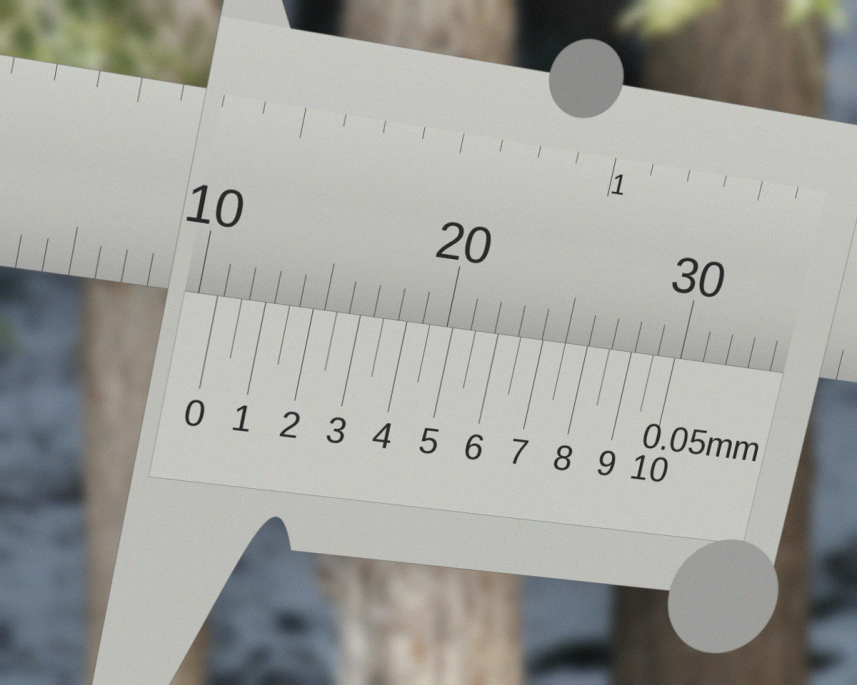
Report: 10.75 mm
